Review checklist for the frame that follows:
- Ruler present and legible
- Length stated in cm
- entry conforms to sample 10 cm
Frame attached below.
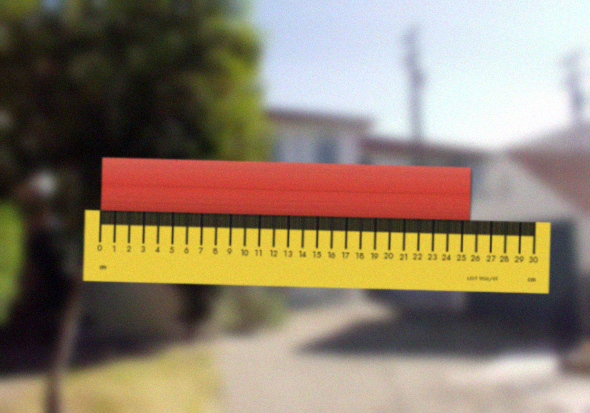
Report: 25.5 cm
